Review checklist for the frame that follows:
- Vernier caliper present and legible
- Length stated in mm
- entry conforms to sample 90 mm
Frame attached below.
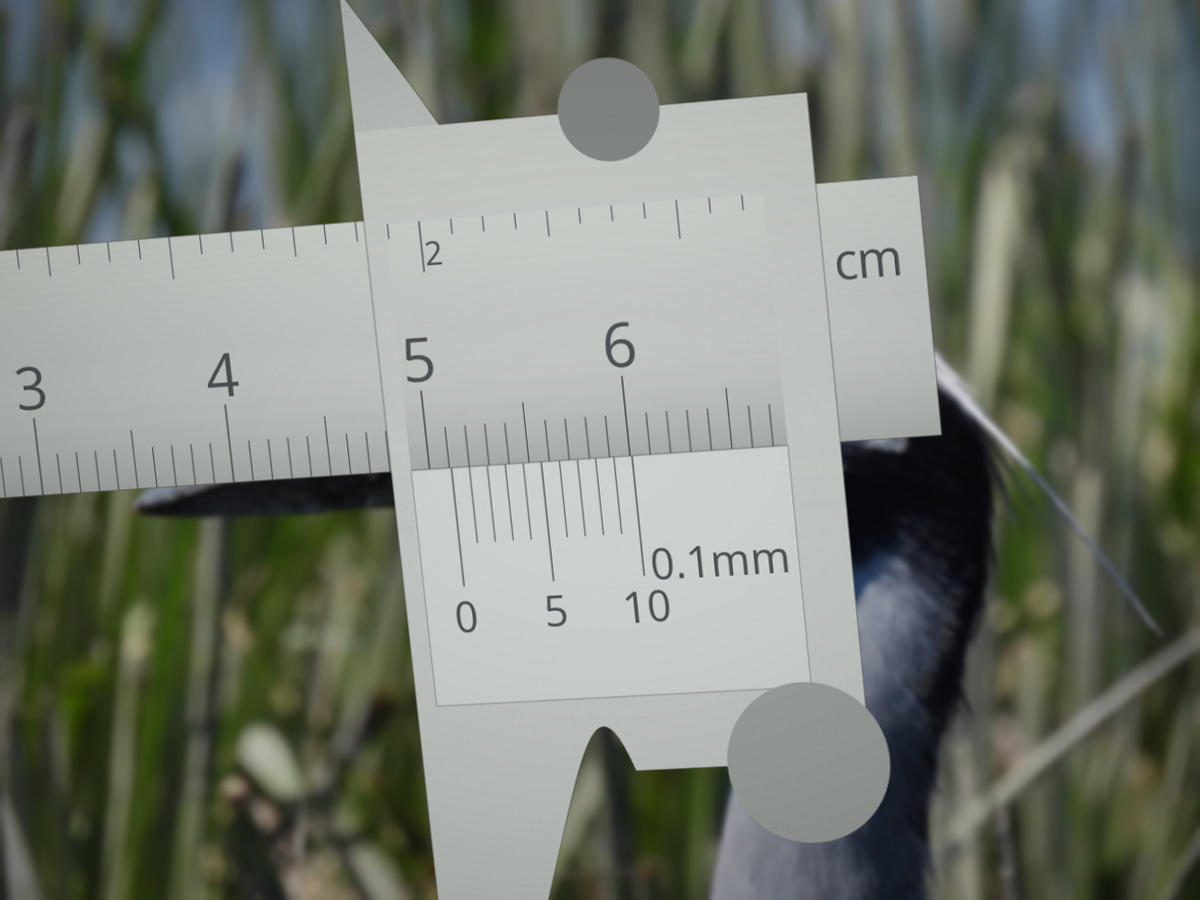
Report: 51.1 mm
